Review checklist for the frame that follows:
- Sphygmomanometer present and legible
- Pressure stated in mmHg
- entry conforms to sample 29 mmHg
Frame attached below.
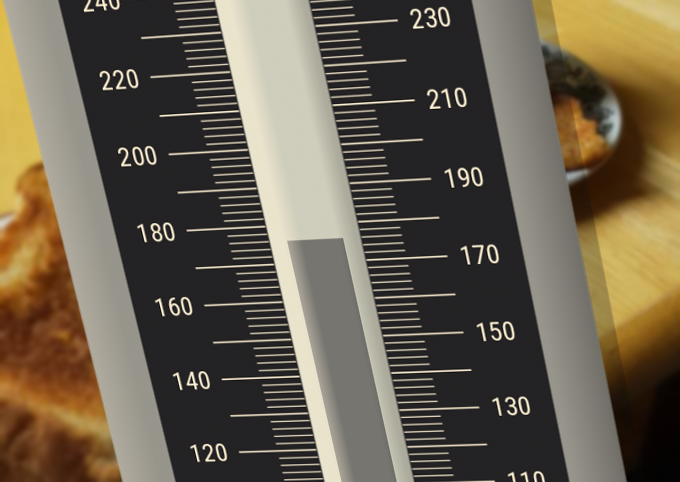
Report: 176 mmHg
